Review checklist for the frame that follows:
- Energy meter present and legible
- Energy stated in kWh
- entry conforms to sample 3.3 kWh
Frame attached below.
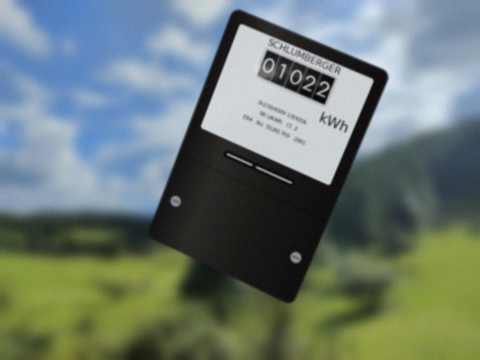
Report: 1022 kWh
